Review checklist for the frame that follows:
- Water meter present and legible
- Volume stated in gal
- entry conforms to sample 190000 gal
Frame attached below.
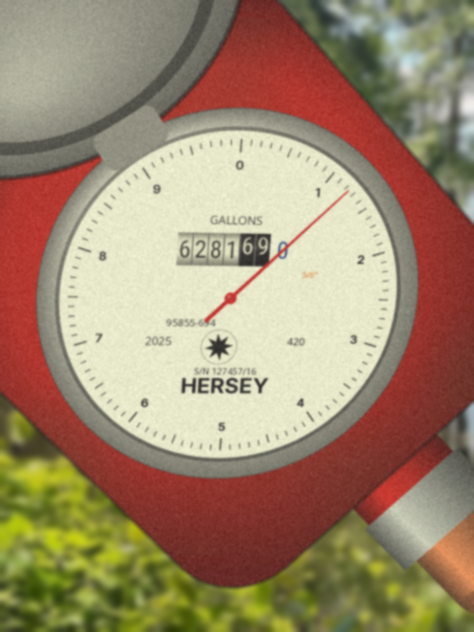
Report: 6281691.2 gal
